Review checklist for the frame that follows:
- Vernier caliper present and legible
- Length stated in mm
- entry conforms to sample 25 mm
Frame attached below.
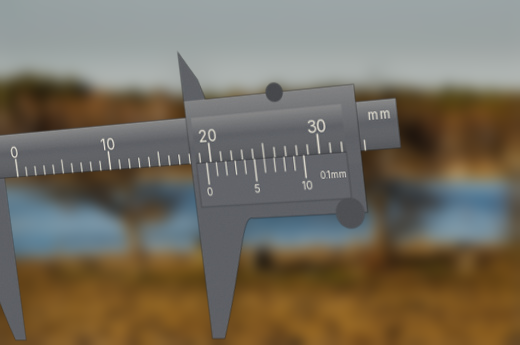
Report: 19.6 mm
